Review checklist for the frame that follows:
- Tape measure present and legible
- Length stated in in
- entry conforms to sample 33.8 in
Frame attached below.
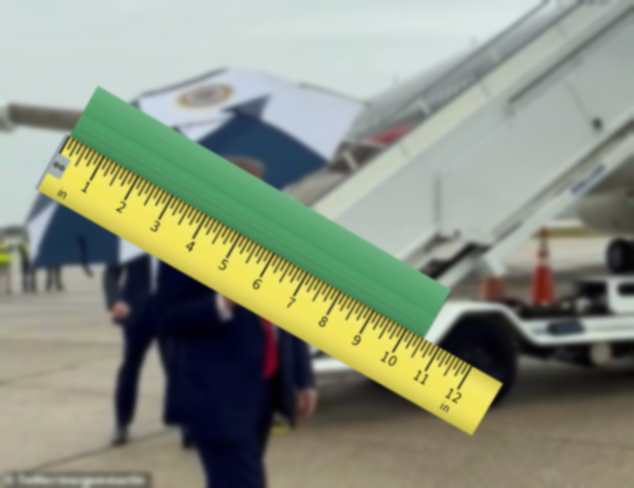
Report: 10.5 in
